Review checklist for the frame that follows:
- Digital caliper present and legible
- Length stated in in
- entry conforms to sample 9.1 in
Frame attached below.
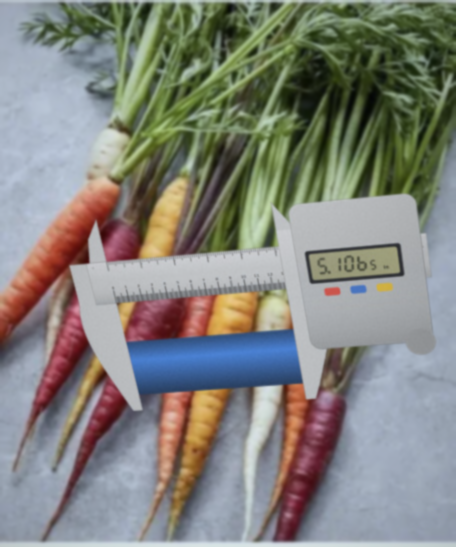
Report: 5.1065 in
